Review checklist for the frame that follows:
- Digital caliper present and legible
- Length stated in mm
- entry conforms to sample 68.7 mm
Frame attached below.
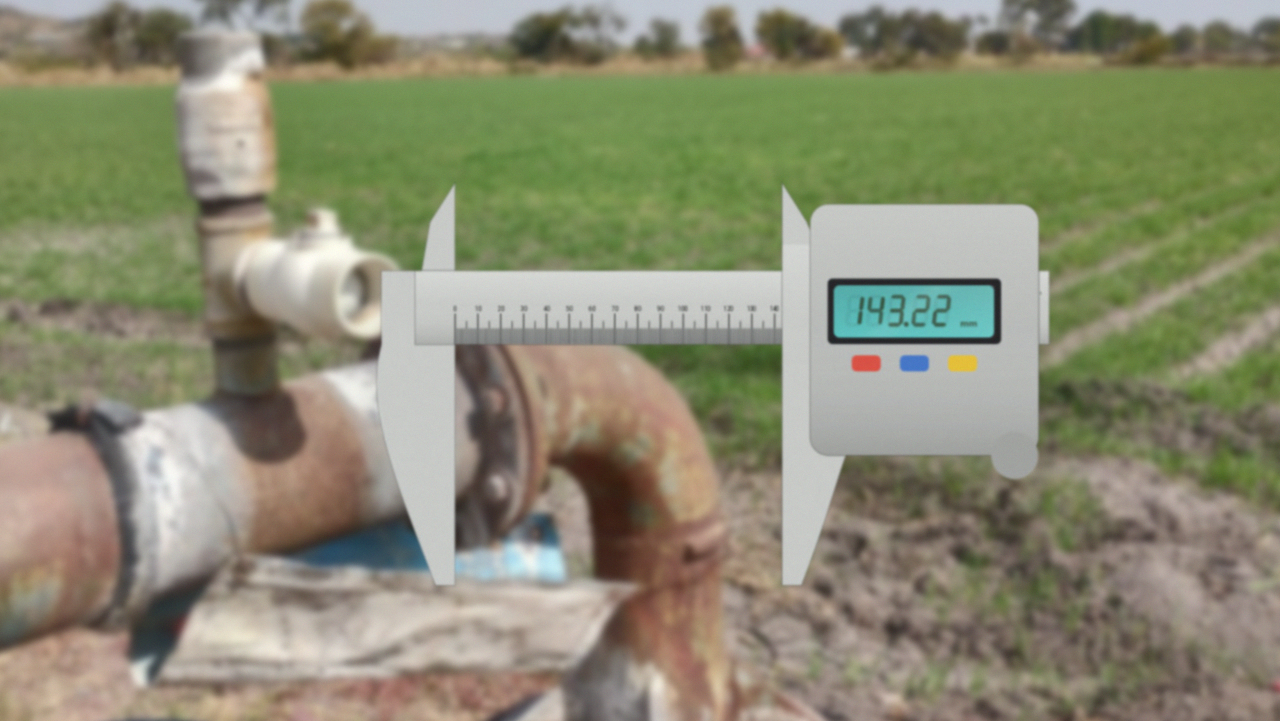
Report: 143.22 mm
